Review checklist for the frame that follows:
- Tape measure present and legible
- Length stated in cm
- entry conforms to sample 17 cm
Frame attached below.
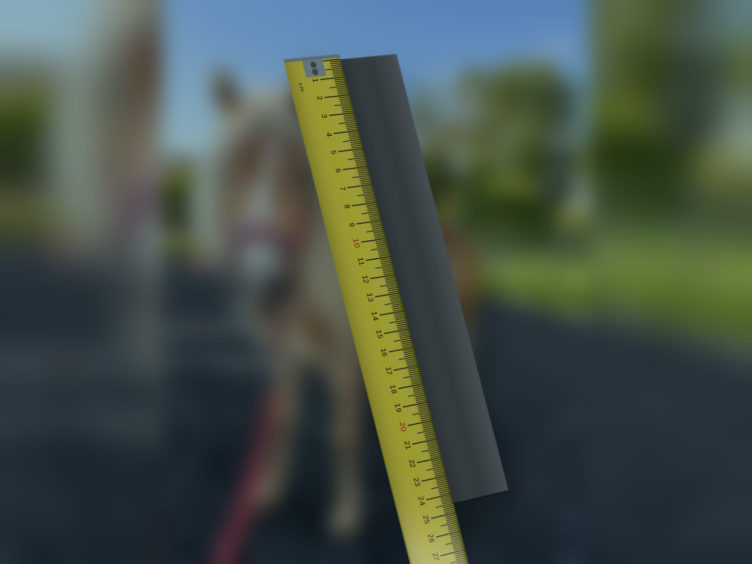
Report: 24.5 cm
